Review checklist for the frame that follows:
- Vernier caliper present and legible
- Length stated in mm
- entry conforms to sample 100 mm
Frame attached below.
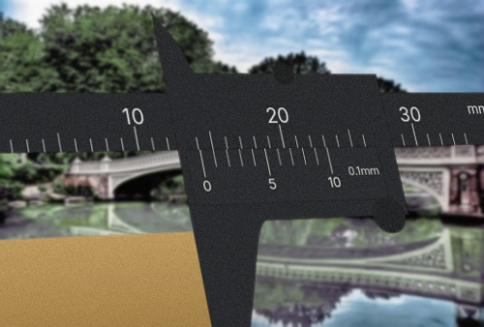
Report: 14.1 mm
